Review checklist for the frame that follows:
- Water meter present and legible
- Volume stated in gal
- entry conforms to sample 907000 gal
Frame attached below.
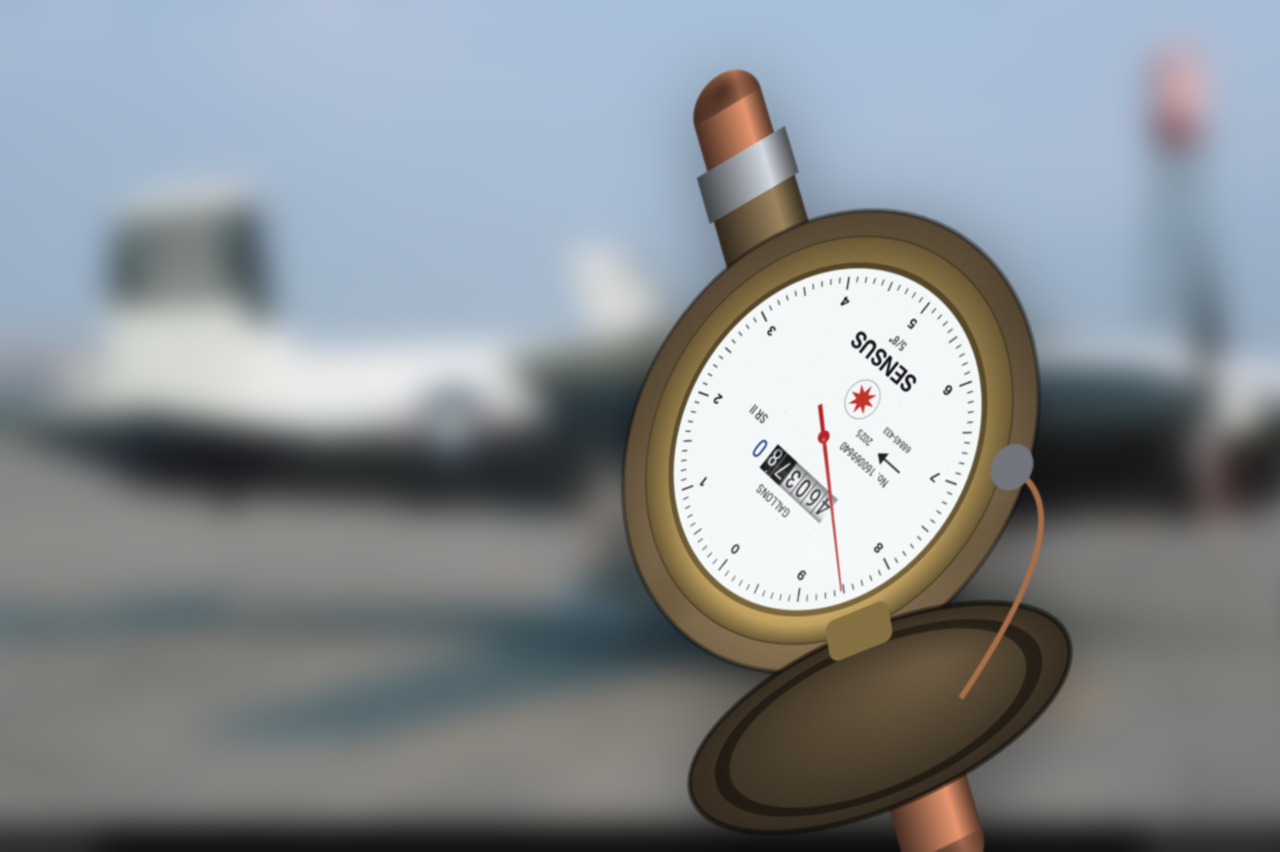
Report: 4603778.5 gal
